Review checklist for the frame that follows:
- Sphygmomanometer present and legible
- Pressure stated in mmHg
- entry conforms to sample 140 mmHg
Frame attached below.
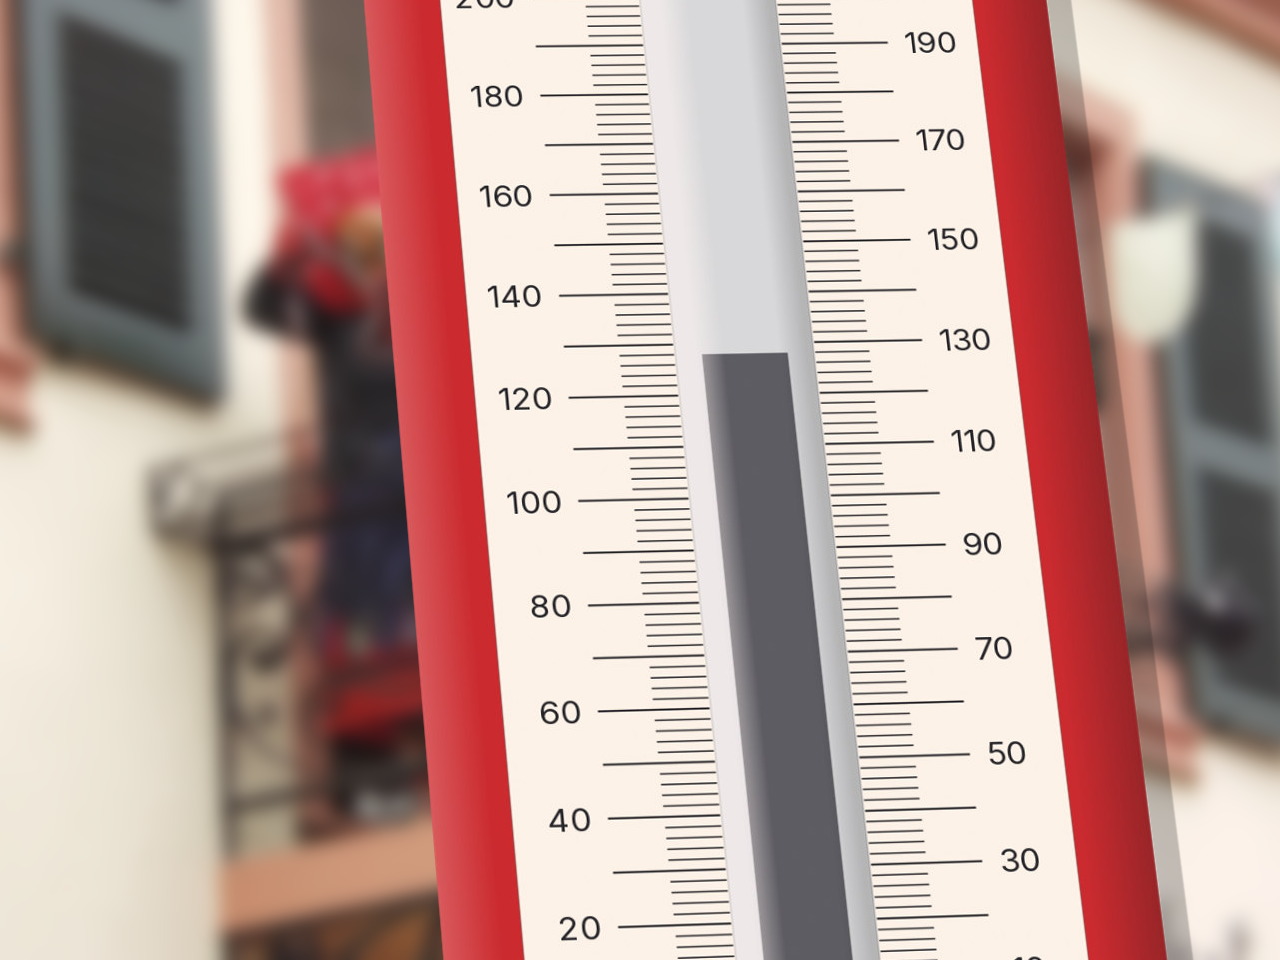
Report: 128 mmHg
